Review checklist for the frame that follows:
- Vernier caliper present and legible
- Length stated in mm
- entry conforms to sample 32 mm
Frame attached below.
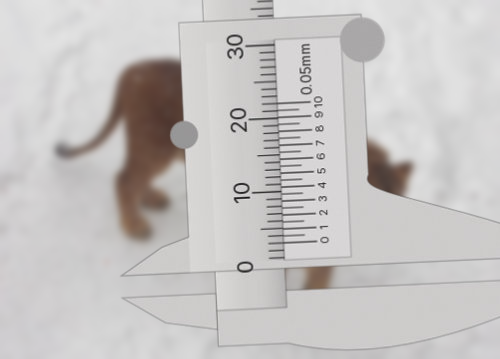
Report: 3.0 mm
